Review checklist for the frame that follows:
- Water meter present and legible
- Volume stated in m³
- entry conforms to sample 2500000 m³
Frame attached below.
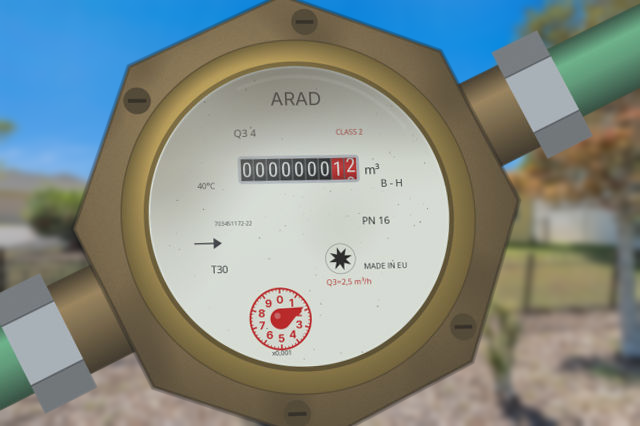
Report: 0.121 m³
